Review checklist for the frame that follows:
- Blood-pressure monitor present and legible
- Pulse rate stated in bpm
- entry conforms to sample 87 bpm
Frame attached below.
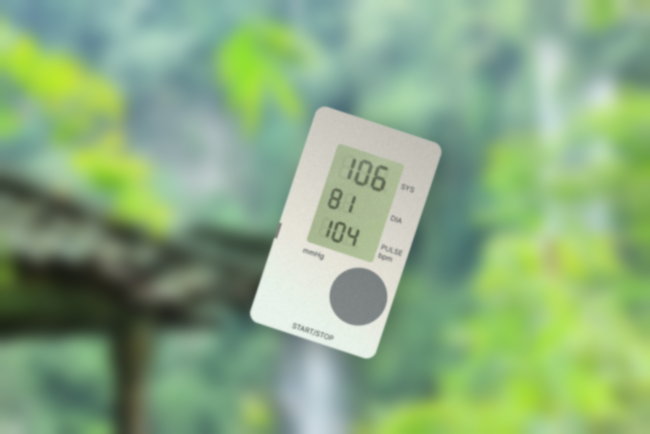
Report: 104 bpm
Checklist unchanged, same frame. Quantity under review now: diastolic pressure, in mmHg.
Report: 81 mmHg
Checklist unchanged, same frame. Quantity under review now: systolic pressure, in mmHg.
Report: 106 mmHg
